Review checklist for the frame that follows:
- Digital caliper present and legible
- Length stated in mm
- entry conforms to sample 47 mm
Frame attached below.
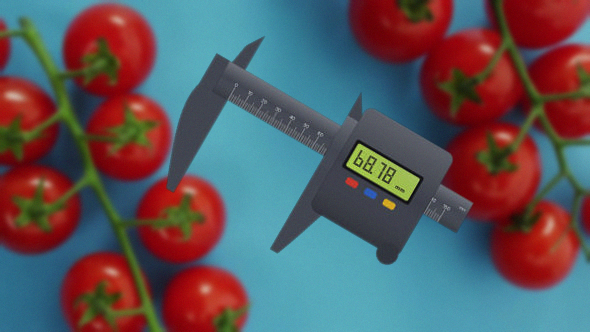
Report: 68.78 mm
